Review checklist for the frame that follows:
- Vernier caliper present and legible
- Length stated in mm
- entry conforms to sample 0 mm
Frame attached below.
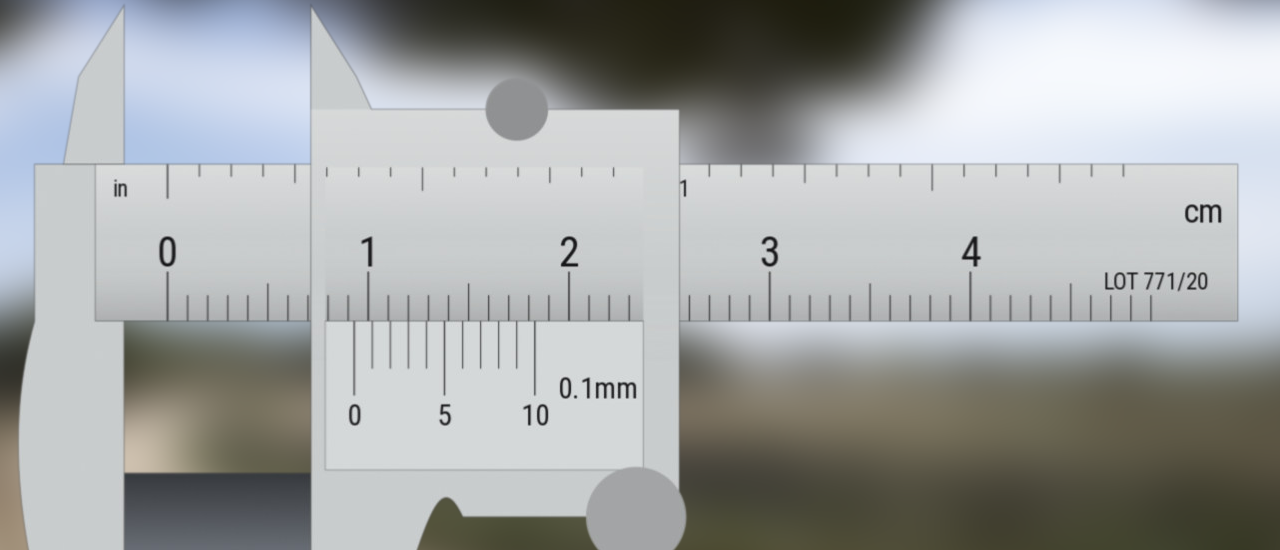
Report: 9.3 mm
